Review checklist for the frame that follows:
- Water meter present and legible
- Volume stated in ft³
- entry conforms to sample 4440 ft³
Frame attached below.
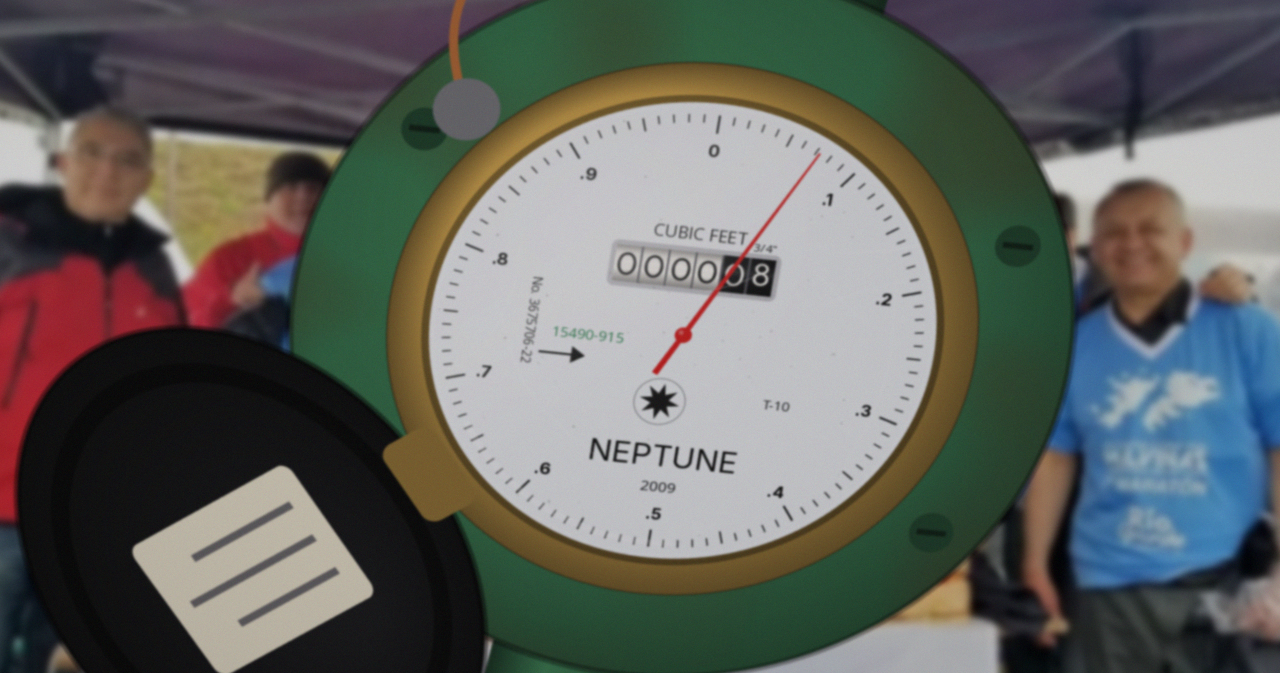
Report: 8.07 ft³
